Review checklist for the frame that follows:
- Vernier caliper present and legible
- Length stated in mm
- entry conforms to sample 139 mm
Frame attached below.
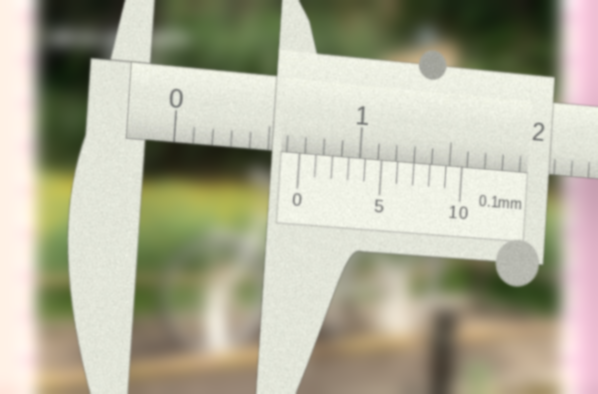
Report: 6.7 mm
